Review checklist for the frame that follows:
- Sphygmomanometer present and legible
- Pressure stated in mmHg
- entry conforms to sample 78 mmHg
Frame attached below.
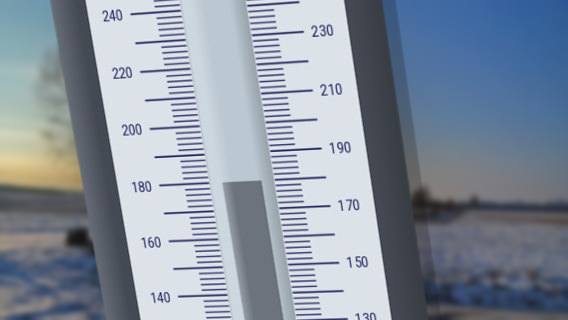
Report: 180 mmHg
